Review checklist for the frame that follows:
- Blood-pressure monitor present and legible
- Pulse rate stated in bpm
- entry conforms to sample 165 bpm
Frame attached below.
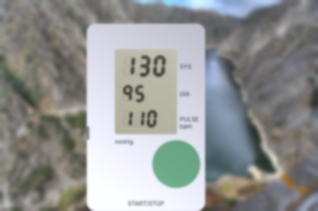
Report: 110 bpm
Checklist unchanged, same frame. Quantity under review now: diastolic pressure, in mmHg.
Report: 95 mmHg
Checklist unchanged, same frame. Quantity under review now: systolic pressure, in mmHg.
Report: 130 mmHg
